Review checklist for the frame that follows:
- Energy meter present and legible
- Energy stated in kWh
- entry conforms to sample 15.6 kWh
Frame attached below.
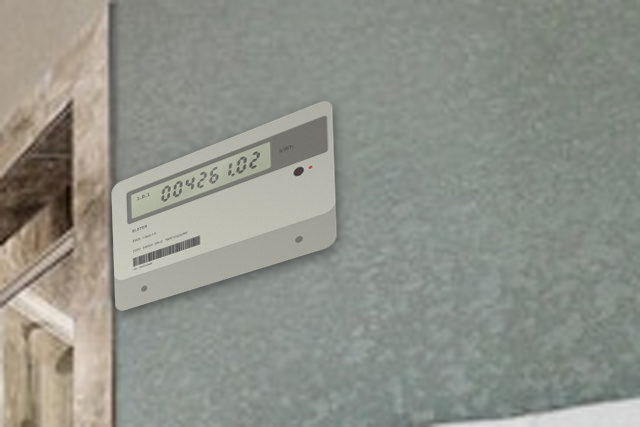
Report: 4261.02 kWh
